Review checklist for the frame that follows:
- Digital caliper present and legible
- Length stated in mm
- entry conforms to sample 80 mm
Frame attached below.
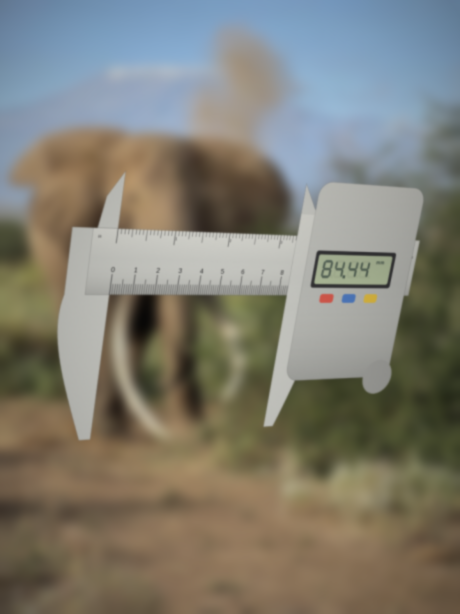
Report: 84.44 mm
